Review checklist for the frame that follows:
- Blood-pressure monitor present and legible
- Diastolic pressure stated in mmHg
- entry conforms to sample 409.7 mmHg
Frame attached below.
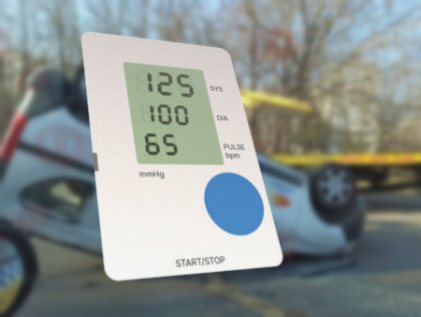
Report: 100 mmHg
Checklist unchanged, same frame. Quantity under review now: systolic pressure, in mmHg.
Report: 125 mmHg
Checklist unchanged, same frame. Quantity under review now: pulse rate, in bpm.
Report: 65 bpm
